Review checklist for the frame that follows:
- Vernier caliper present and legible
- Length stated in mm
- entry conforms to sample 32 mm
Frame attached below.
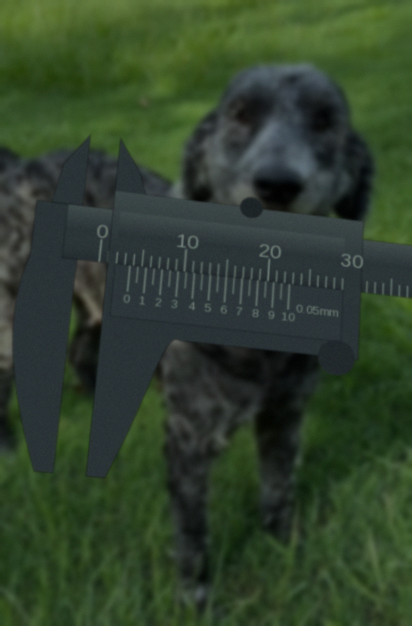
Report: 3.6 mm
